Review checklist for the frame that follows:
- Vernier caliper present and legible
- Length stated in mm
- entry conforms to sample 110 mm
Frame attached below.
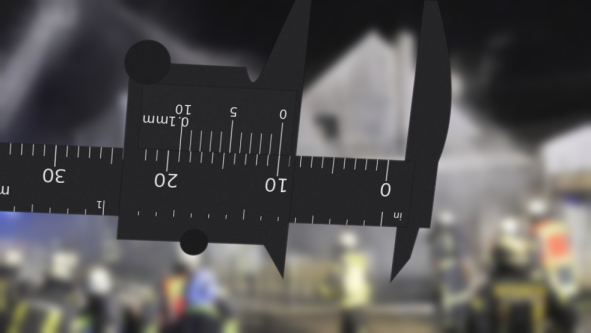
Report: 10.0 mm
